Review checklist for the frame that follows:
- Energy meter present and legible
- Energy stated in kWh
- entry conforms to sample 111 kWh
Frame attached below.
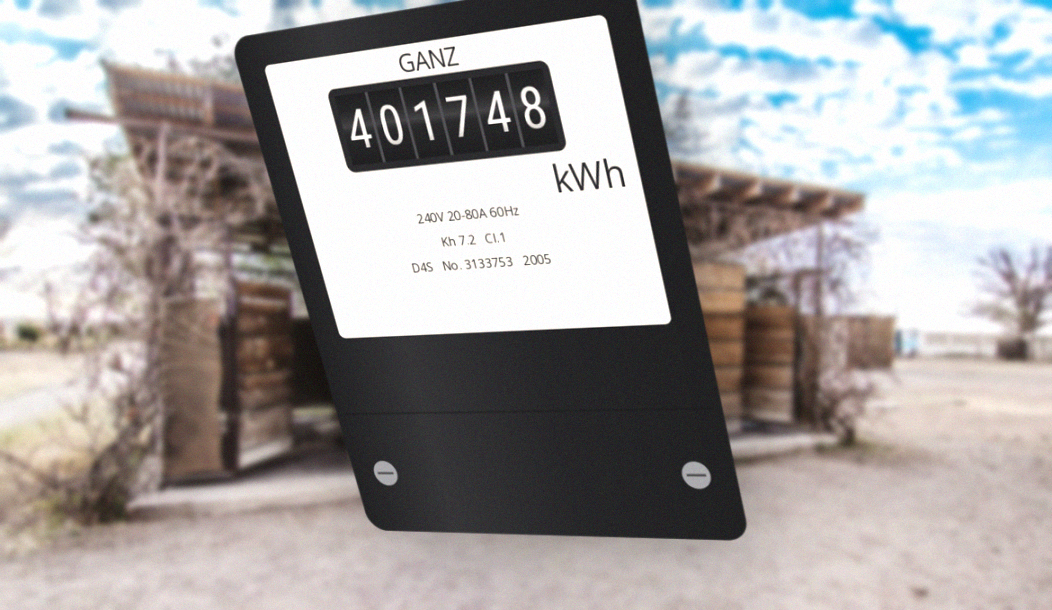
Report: 401748 kWh
